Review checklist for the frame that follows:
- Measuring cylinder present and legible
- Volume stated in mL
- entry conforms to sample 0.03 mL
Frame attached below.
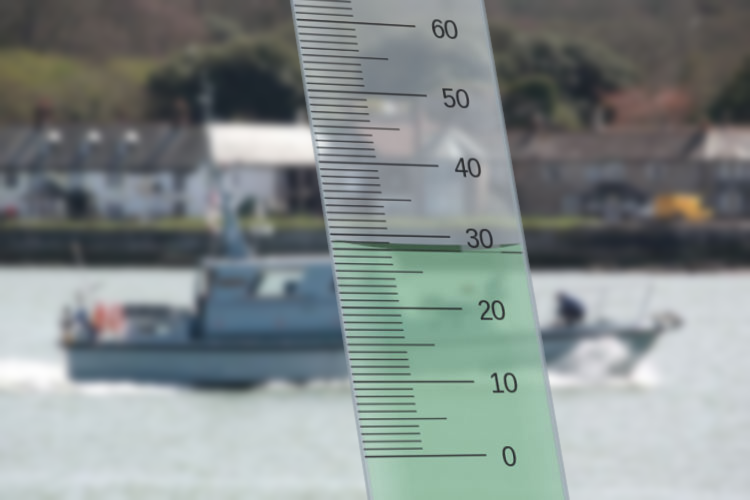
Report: 28 mL
